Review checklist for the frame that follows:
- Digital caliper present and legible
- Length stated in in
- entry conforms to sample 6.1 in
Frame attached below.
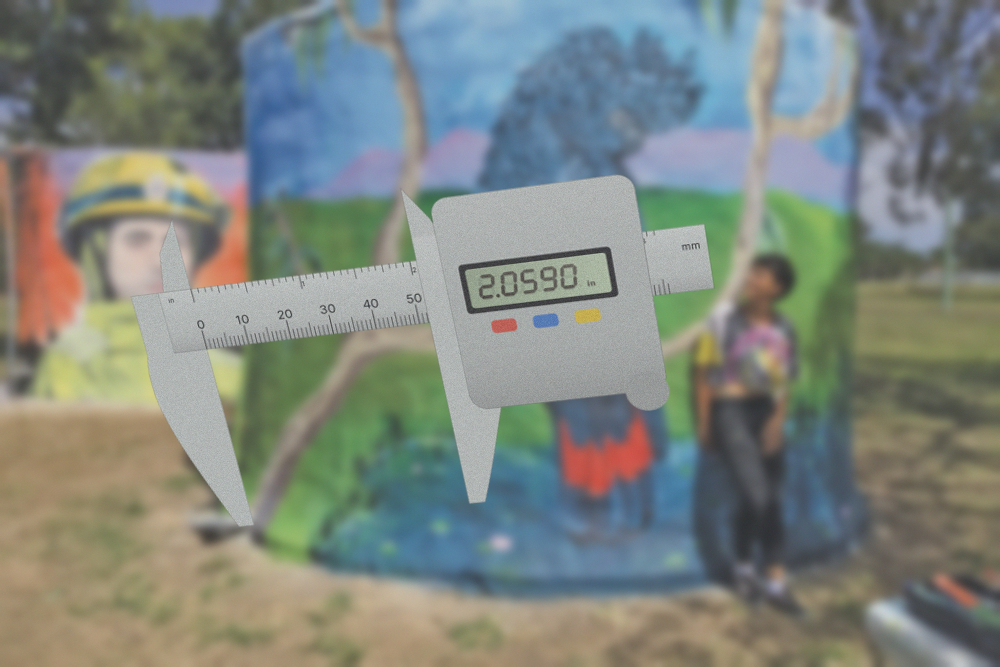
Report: 2.0590 in
